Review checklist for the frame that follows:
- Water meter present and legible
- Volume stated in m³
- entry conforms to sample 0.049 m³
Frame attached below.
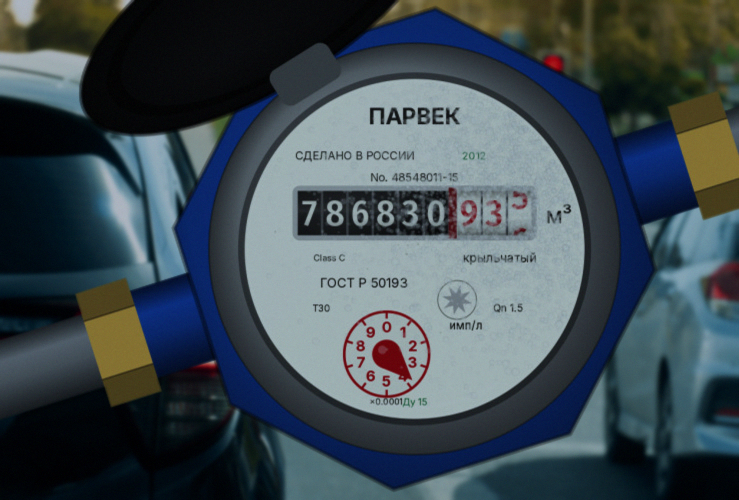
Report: 786830.9353 m³
